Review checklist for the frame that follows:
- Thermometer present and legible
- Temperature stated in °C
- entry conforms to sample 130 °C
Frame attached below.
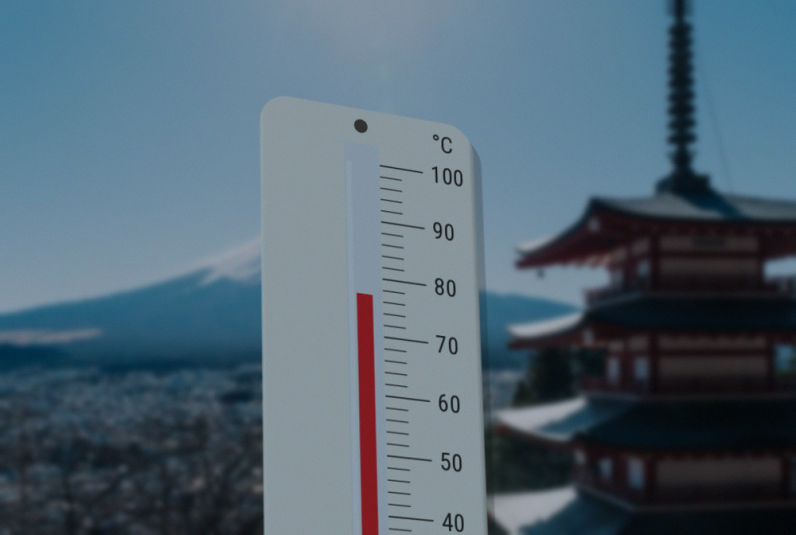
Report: 77 °C
